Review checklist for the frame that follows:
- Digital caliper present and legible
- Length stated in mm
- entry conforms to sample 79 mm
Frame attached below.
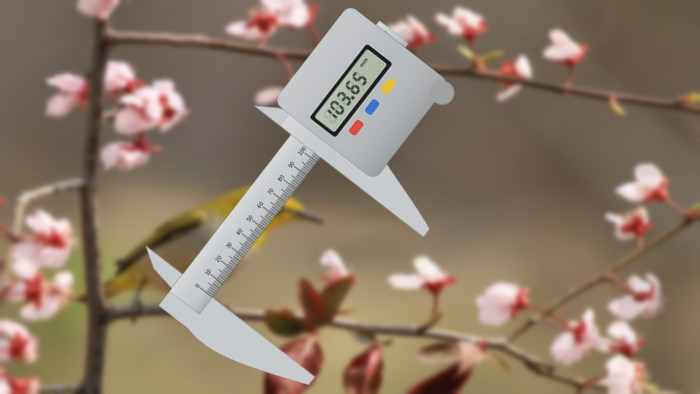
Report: 103.65 mm
